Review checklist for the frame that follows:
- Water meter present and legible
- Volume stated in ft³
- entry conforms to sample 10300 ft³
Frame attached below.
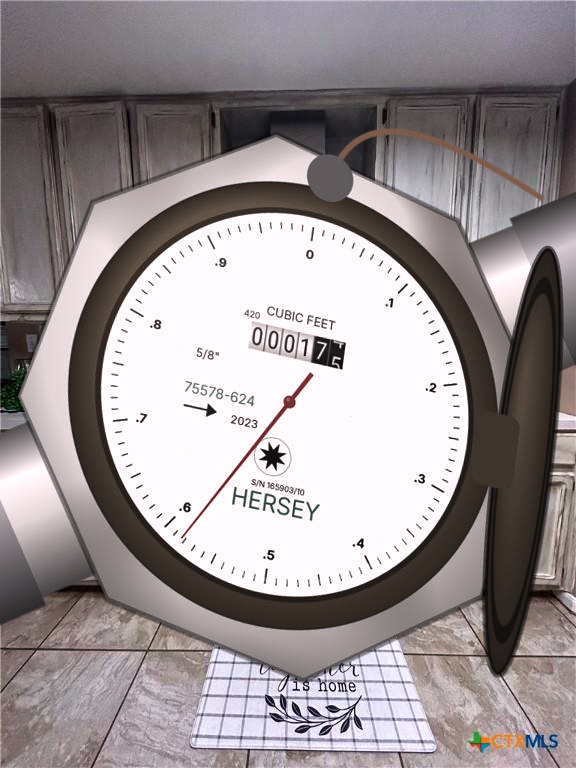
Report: 174.58 ft³
